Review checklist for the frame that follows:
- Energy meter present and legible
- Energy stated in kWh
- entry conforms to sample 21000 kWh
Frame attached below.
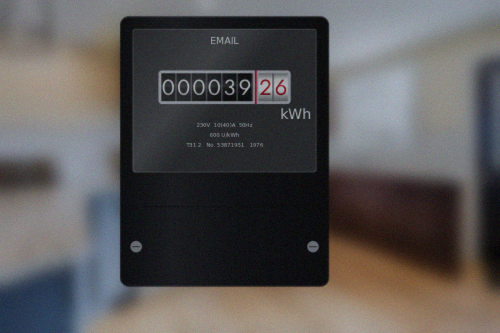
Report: 39.26 kWh
